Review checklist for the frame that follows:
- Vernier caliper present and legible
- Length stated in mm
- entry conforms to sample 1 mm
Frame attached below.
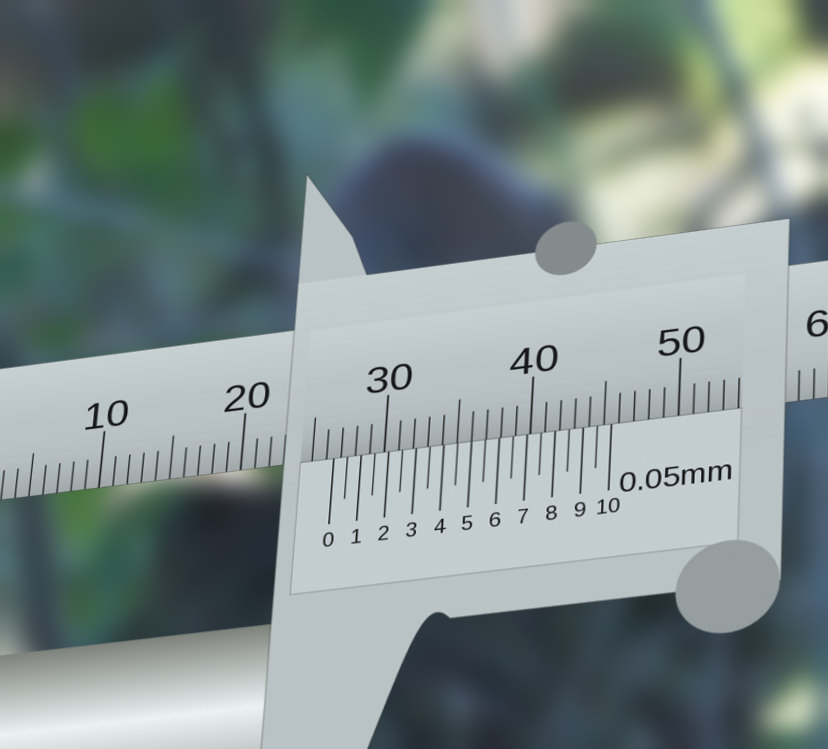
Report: 26.5 mm
